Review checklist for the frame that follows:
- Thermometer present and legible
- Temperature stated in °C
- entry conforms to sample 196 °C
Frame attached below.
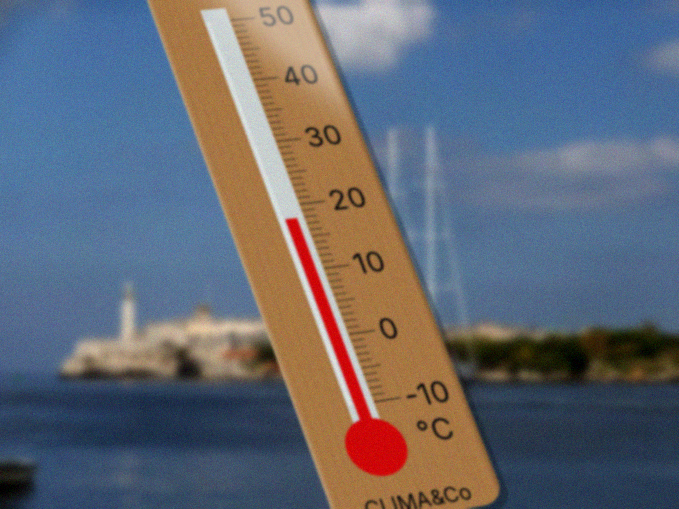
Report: 18 °C
